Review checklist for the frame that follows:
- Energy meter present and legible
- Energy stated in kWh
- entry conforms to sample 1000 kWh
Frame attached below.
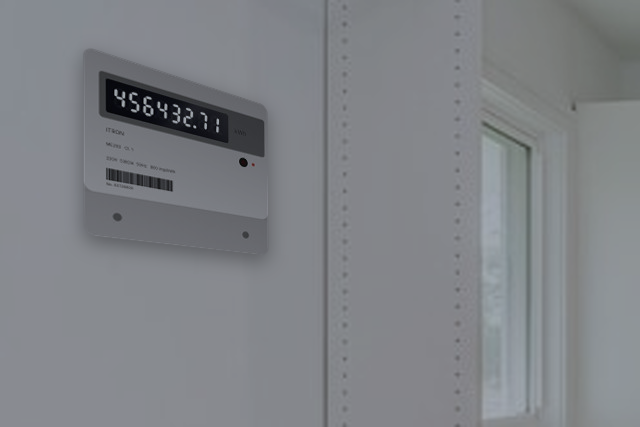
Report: 456432.71 kWh
